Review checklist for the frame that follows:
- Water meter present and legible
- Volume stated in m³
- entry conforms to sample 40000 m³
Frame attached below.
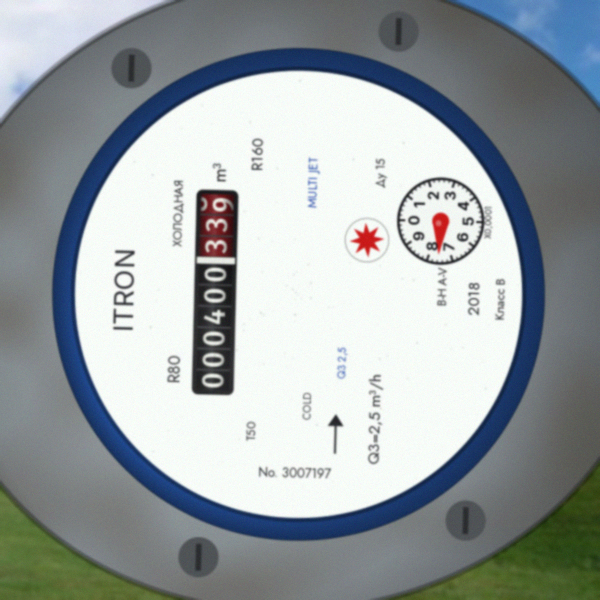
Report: 400.3387 m³
